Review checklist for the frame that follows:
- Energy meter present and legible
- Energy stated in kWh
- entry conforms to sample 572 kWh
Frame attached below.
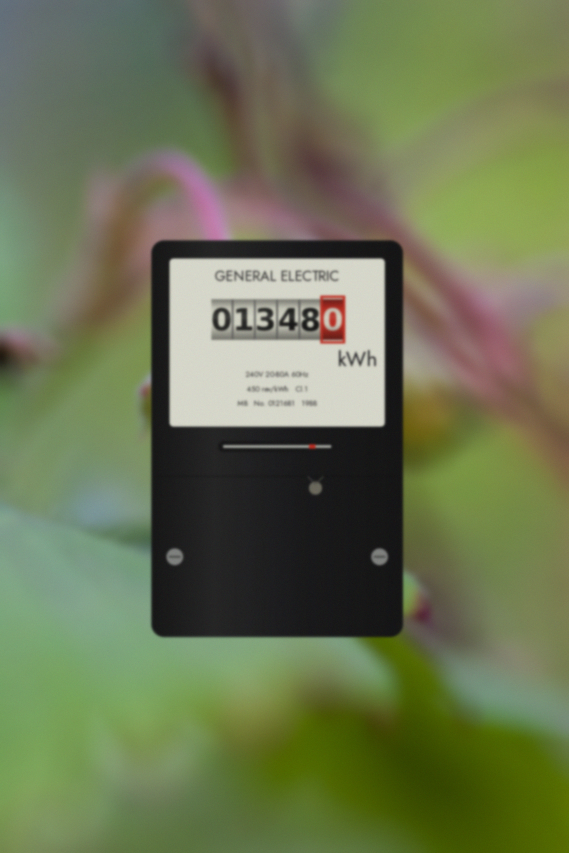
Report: 1348.0 kWh
